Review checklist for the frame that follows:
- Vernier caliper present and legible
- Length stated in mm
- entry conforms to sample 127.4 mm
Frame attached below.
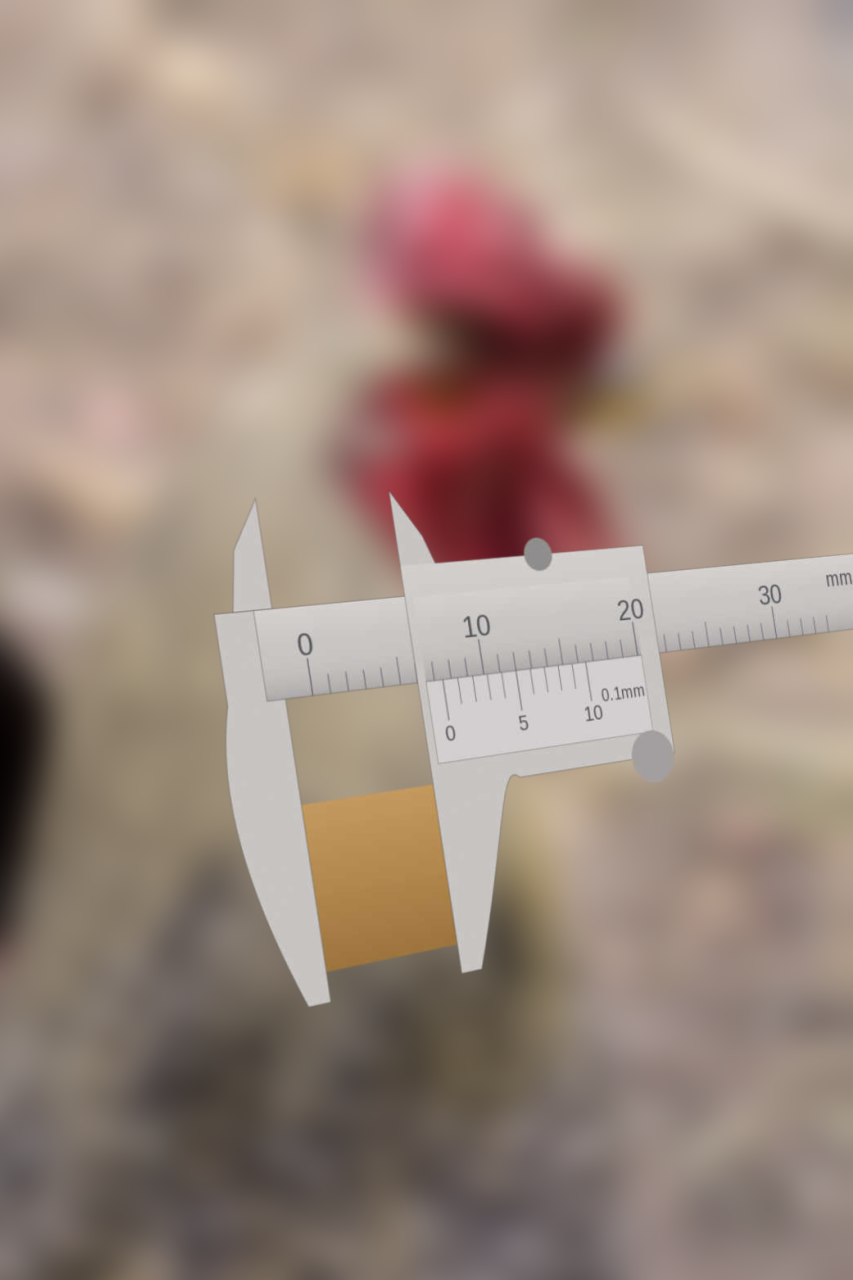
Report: 7.5 mm
